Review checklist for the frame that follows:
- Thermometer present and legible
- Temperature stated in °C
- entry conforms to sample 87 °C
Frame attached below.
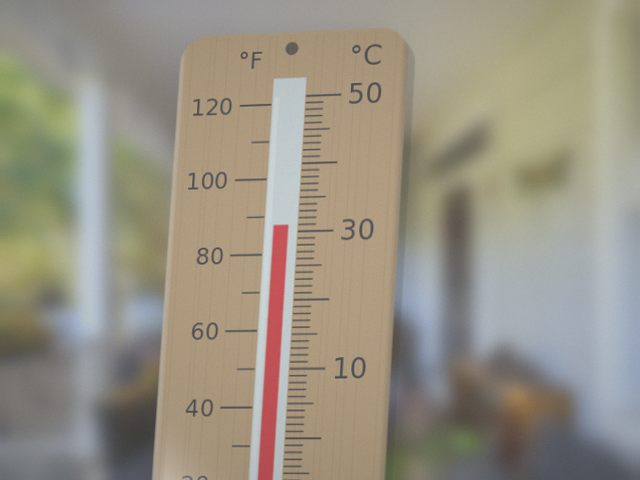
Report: 31 °C
